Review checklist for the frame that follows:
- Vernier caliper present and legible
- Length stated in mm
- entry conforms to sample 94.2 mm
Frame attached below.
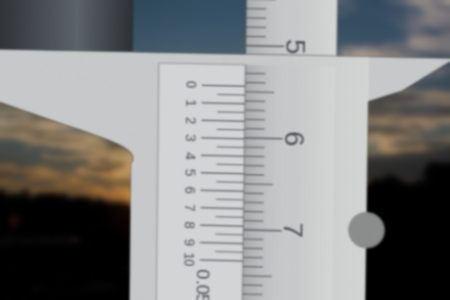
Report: 54.4 mm
